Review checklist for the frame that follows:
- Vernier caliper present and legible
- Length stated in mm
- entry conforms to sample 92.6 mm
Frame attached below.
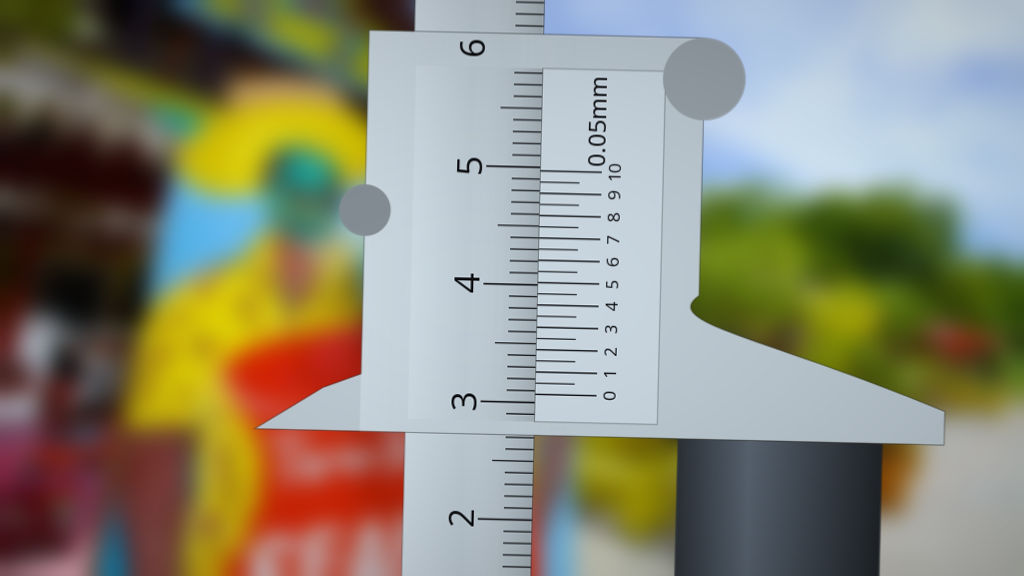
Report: 30.7 mm
